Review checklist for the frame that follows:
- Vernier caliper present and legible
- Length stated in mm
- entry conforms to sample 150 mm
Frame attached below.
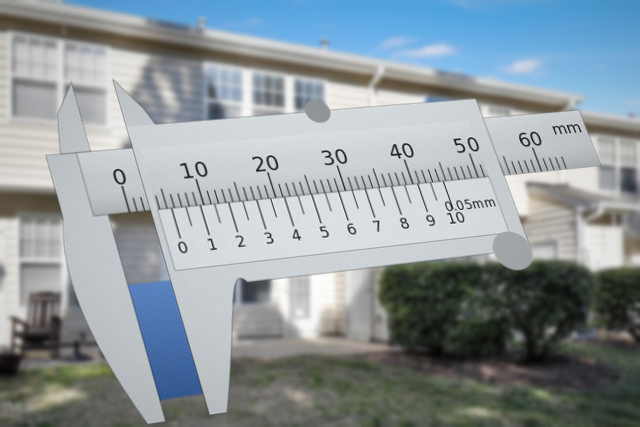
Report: 5.6 mm
